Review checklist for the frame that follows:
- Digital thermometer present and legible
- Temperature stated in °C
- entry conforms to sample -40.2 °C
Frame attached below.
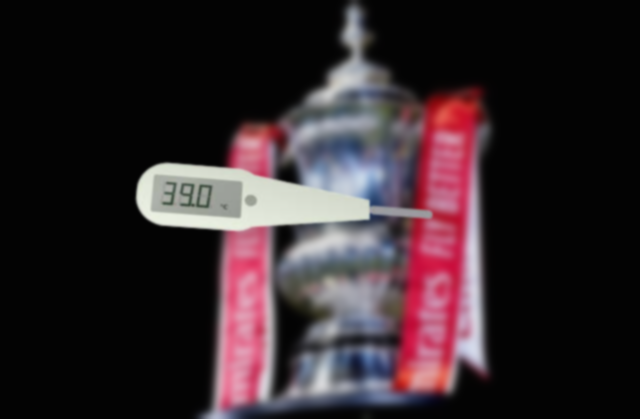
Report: 39.0 °C
